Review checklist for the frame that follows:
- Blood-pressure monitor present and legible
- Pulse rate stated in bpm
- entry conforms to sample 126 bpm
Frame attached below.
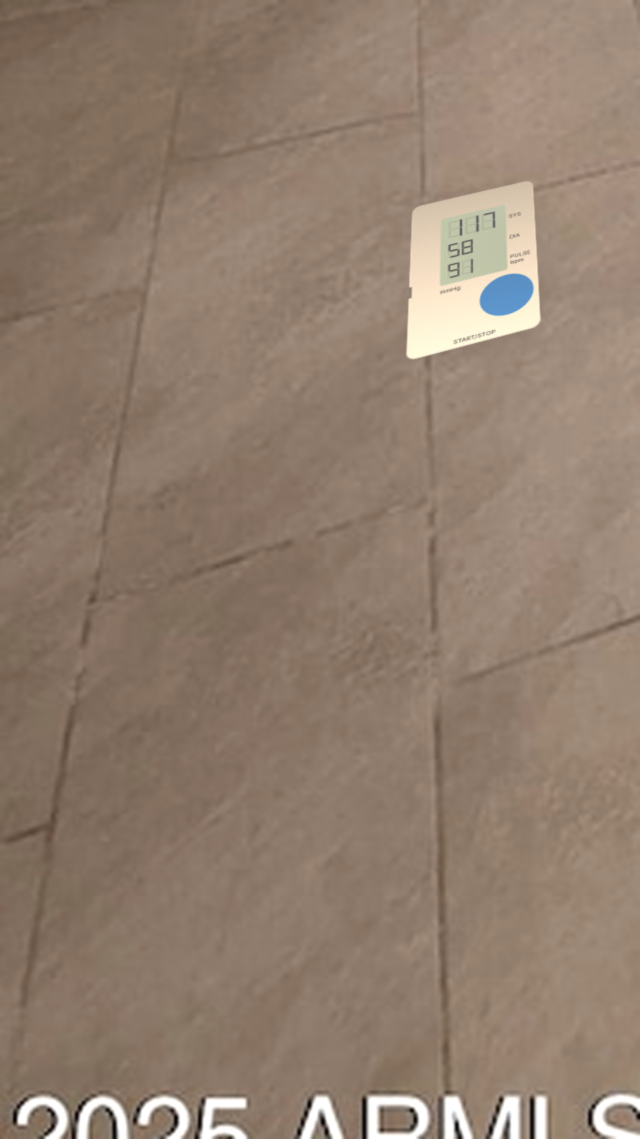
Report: 91 bpm
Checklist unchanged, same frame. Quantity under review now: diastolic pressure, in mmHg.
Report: 58 mmHg
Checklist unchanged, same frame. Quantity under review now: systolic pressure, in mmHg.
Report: 117 mmHg
